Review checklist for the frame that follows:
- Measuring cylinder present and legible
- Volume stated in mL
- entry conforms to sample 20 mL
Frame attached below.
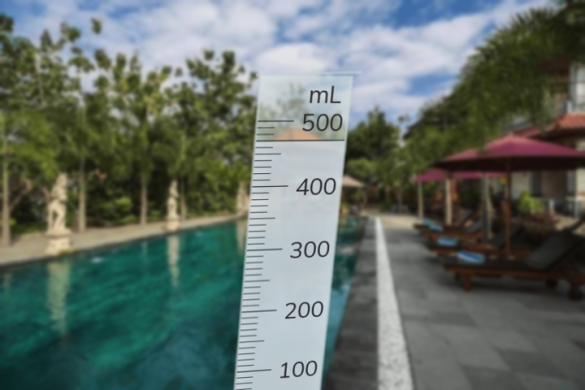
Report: 470 mL
